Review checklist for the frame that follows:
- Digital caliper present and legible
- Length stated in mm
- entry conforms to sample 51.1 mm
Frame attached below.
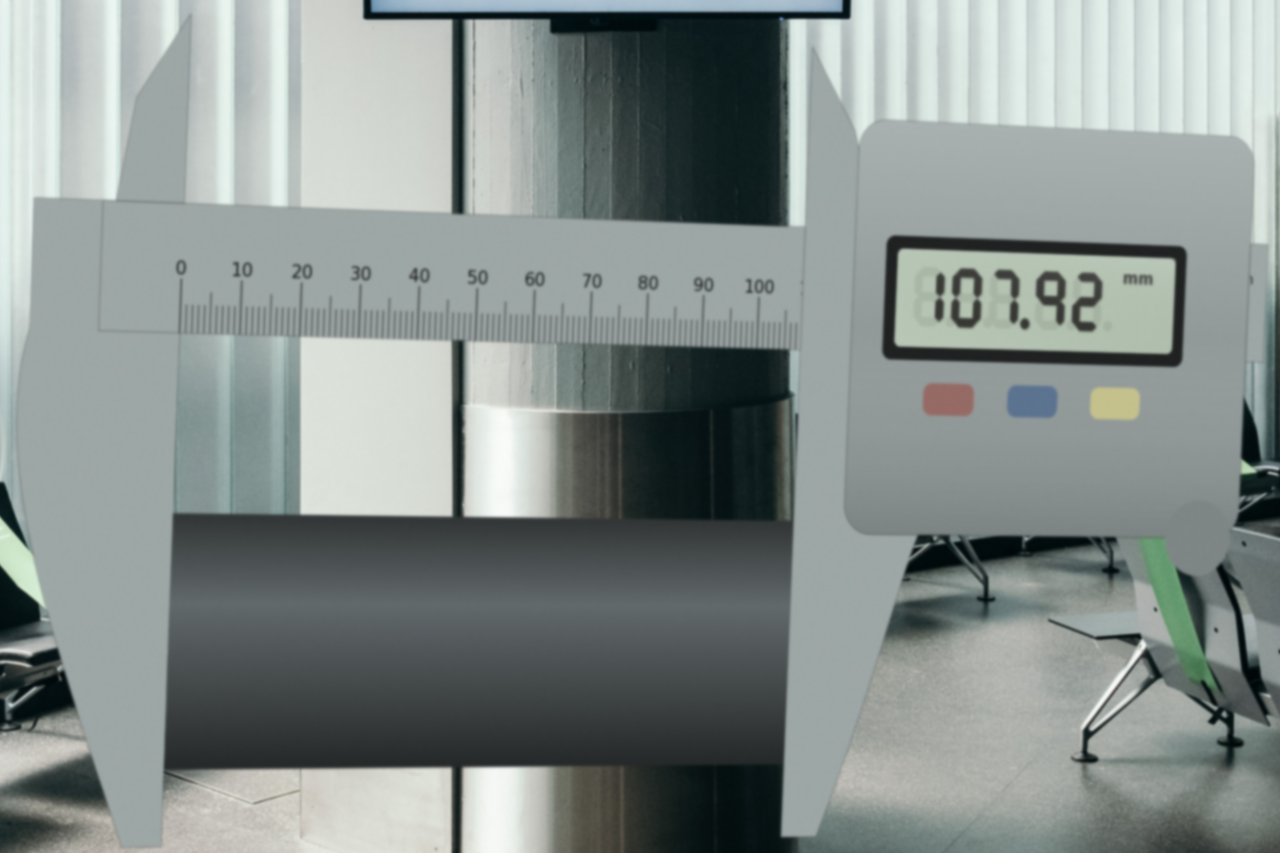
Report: 107.92 mm
